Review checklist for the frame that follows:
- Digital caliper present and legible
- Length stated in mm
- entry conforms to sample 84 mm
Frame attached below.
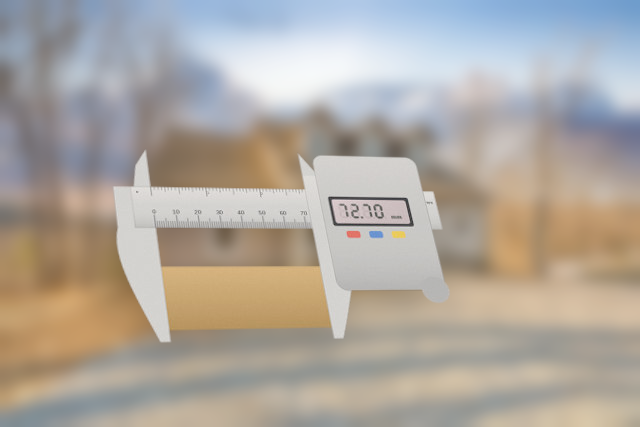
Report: 72.70 mm
